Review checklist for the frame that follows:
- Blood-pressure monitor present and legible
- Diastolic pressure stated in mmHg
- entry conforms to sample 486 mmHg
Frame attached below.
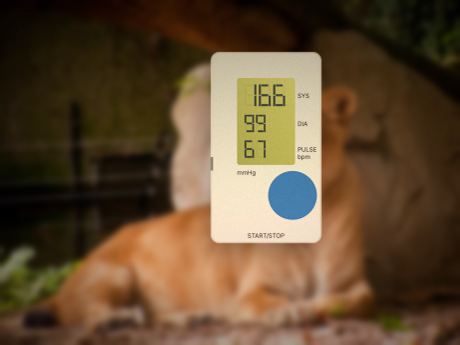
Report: 99 mmHg
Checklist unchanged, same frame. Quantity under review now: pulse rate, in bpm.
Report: 67 bpm
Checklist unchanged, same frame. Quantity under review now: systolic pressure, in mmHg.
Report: 166 mmHg
